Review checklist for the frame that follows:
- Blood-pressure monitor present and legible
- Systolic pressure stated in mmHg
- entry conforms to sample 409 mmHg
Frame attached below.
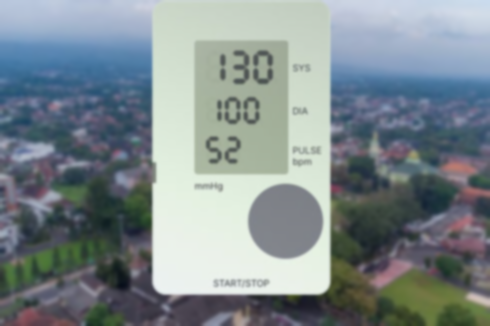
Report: 130 mmHg
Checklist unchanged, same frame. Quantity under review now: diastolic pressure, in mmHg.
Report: 100 mmHg
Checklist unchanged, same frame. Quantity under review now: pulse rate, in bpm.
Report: 52 bpm
